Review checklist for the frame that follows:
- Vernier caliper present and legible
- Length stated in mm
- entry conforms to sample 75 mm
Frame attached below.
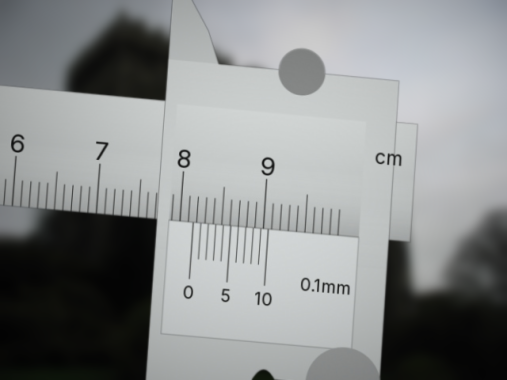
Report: 81.6 mm
